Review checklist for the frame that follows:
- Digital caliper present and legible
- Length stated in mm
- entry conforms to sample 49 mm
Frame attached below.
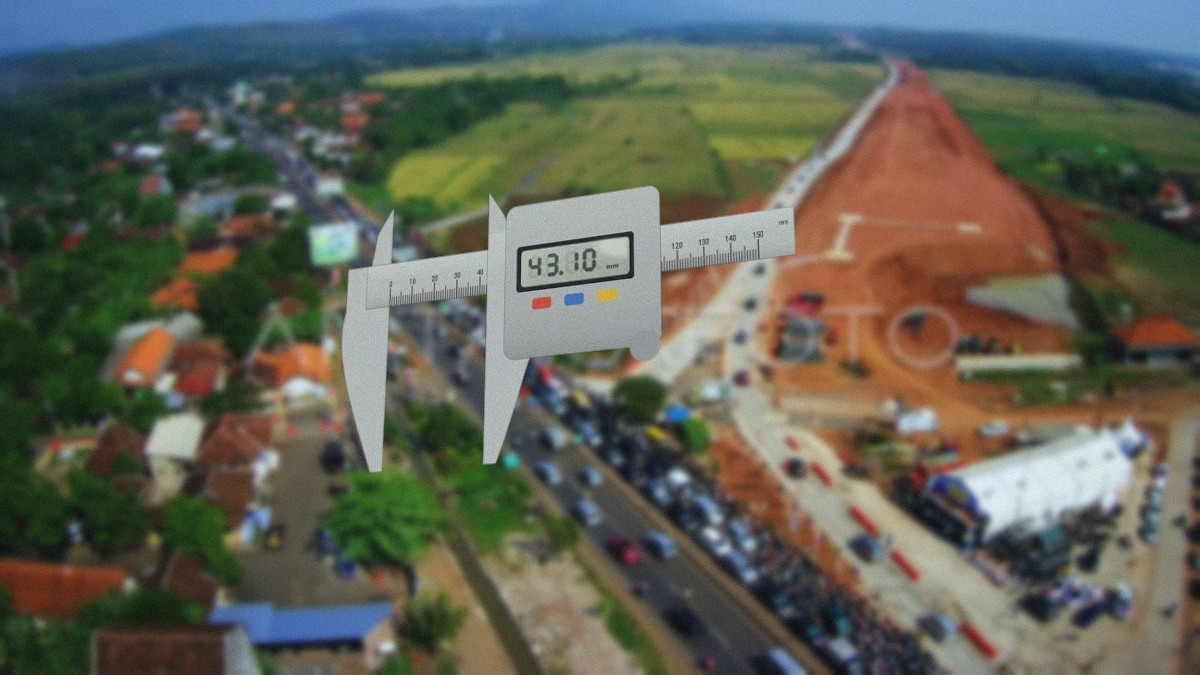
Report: 43.10 mm
